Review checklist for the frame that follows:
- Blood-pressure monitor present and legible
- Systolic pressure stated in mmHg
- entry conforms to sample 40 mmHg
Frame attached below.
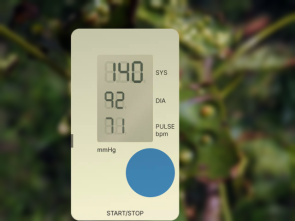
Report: 140 mmHg
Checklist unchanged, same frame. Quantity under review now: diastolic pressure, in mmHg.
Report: 92 mmHg
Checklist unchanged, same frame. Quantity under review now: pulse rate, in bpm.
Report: 71 bpm
